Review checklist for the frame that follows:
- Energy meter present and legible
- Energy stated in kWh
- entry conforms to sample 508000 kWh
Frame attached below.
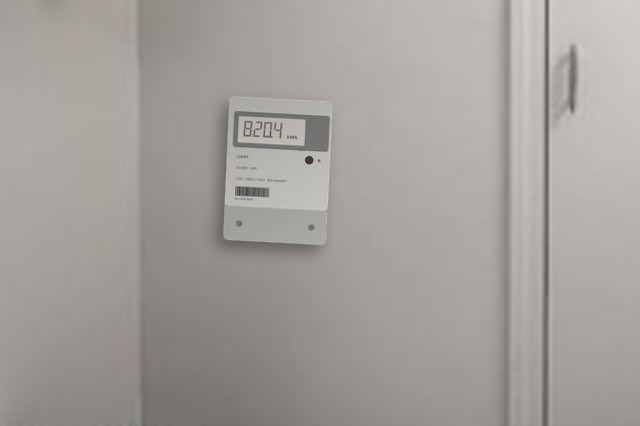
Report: 820.4 kWh
